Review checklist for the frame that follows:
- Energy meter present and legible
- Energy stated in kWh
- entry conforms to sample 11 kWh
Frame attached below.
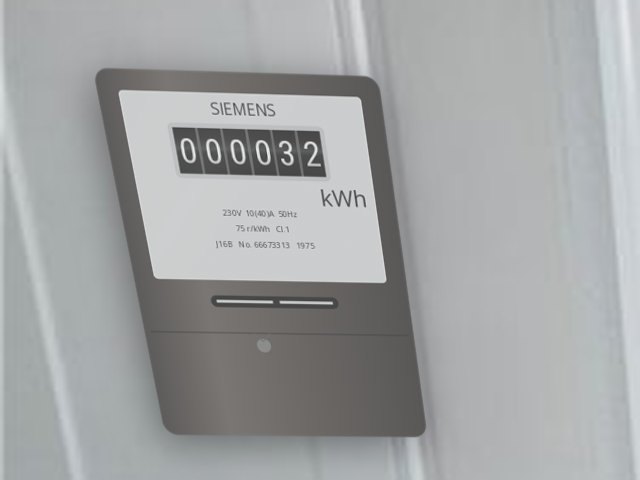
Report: 32 kWh
